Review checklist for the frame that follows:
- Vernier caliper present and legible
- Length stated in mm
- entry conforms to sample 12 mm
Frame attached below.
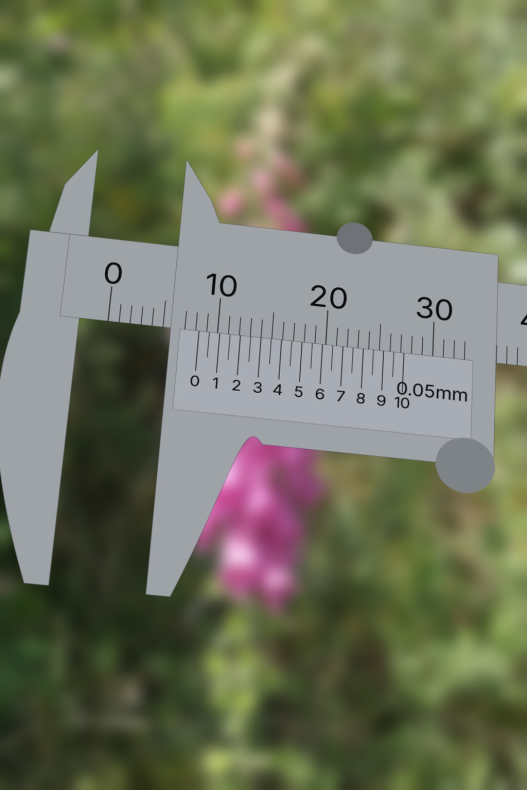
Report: 8.3 mm
